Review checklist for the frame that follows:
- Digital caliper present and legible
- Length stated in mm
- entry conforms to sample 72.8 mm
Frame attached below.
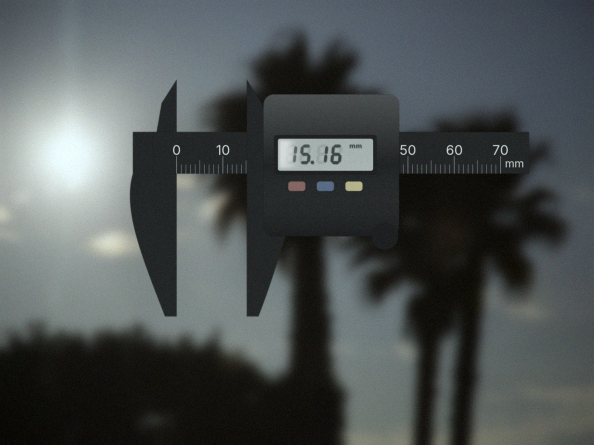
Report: 15.16 mm
